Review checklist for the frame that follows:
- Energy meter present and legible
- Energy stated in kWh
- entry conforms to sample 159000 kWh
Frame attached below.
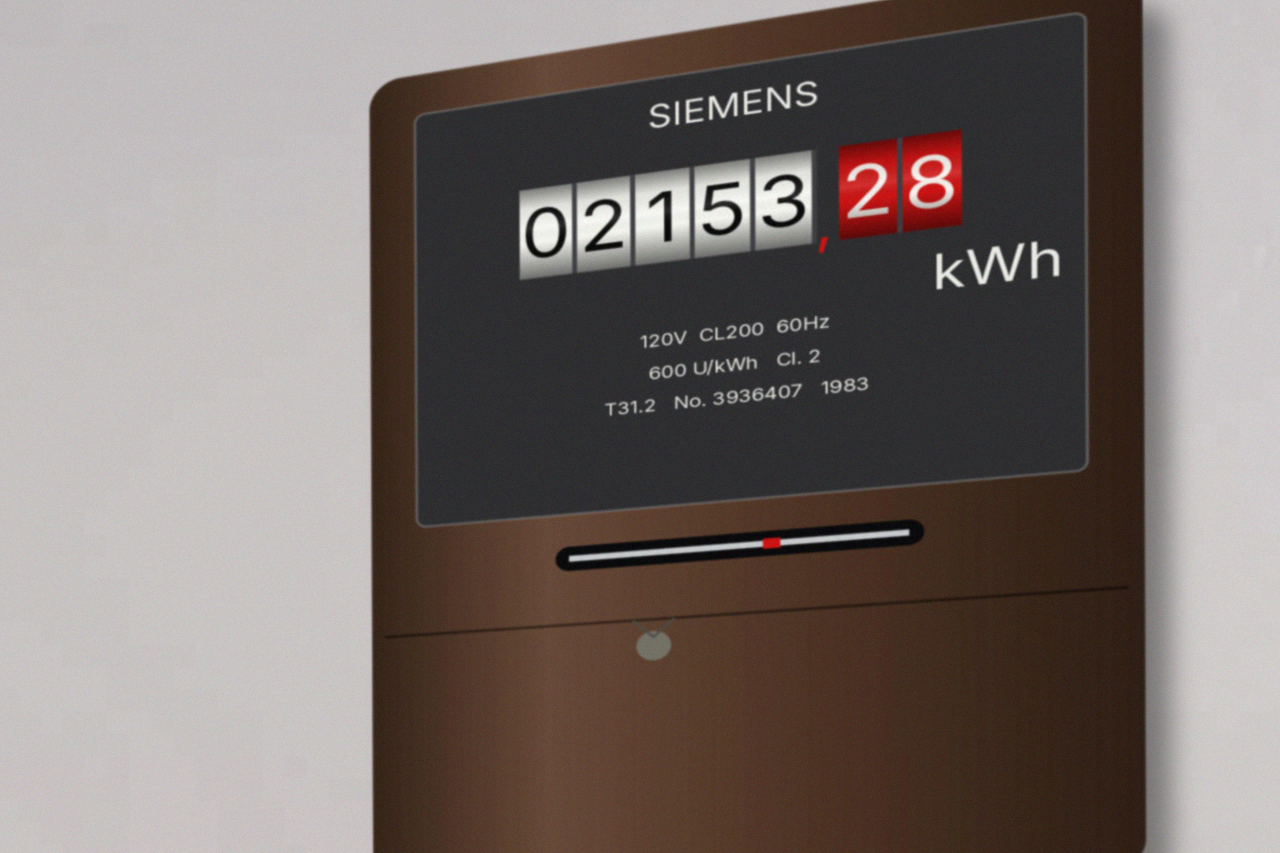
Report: 2153.28 kWh
